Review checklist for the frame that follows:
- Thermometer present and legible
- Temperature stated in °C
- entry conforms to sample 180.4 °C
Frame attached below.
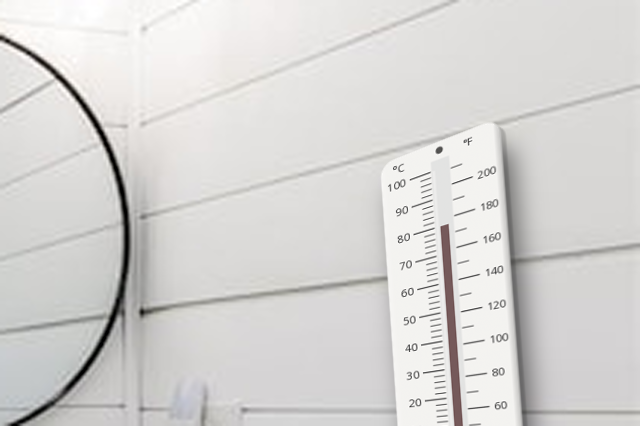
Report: 80 °C
